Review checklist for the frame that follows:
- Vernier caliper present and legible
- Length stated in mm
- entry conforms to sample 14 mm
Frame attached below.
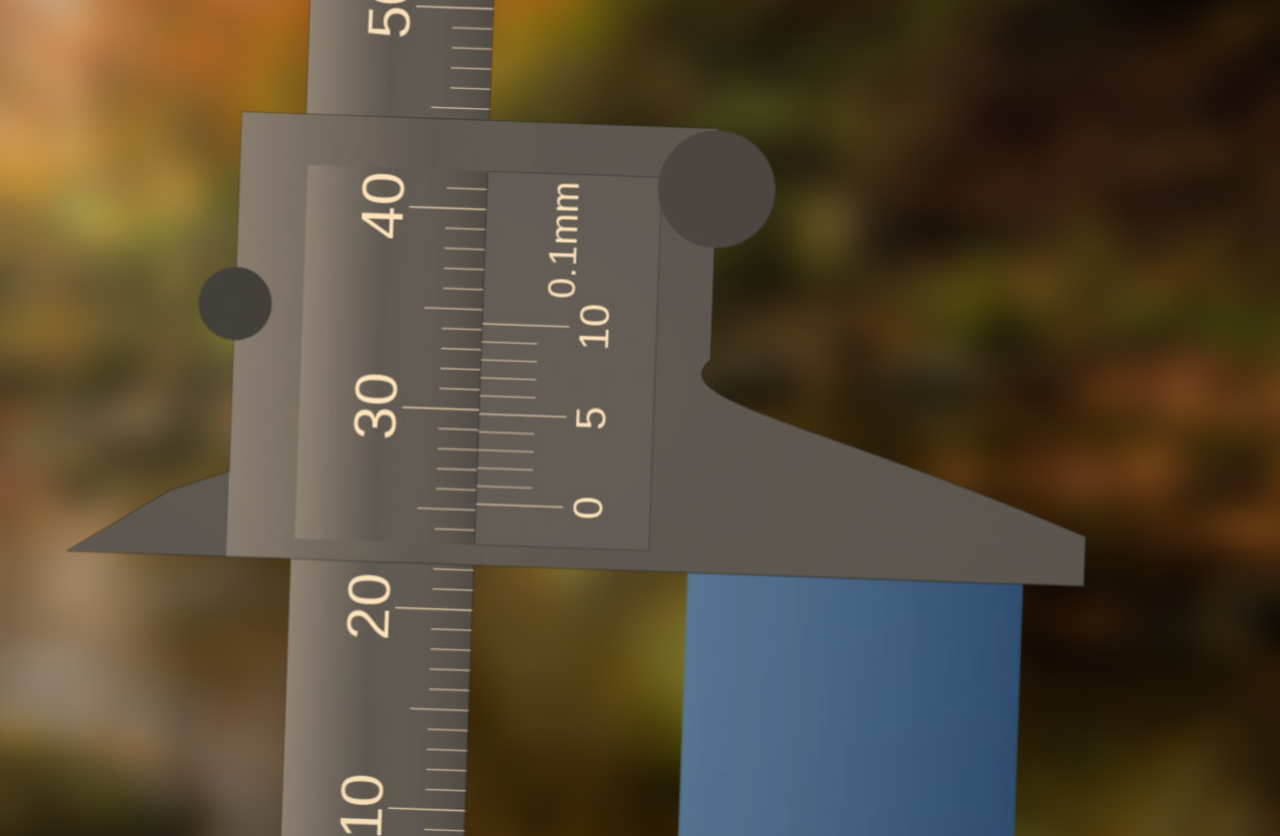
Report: 25.3 mm
